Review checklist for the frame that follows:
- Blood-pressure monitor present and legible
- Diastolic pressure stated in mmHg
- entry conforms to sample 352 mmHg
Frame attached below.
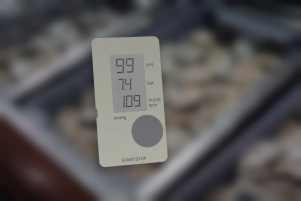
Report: 74 mmHg
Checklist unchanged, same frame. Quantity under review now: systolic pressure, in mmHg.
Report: 99 mmHg
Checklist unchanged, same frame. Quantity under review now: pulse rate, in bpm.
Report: 109 bpm
